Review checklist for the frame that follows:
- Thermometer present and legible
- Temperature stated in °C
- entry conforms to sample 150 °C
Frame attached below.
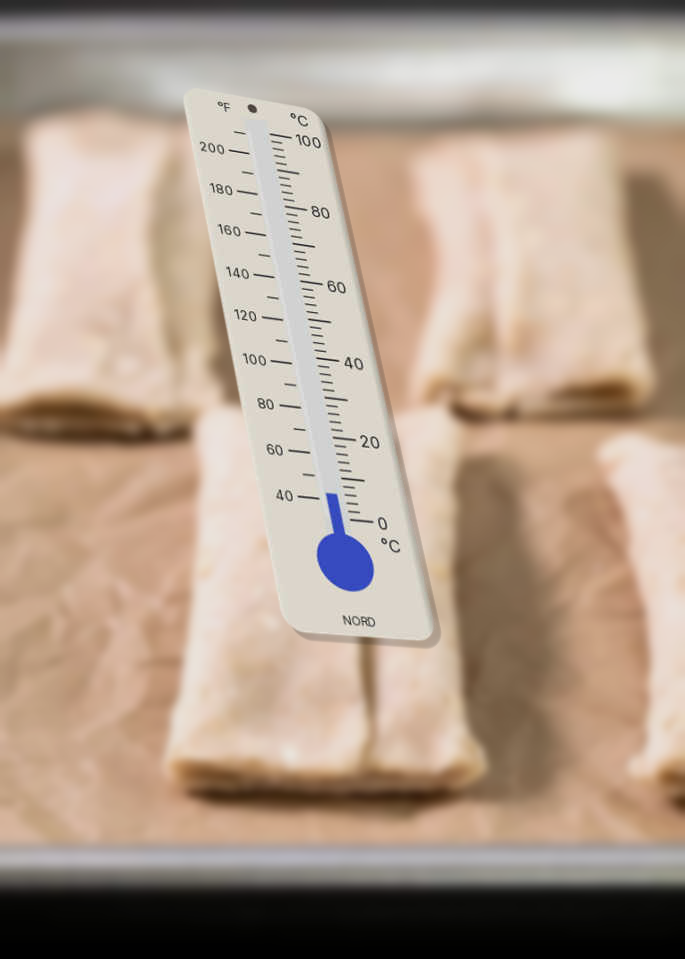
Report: 6 °C
